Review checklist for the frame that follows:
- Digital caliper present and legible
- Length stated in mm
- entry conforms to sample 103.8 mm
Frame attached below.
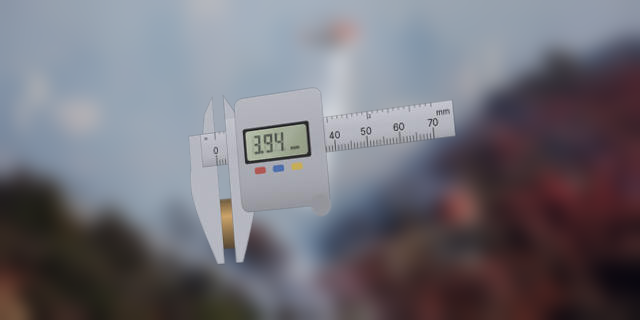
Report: 3.94 mm
